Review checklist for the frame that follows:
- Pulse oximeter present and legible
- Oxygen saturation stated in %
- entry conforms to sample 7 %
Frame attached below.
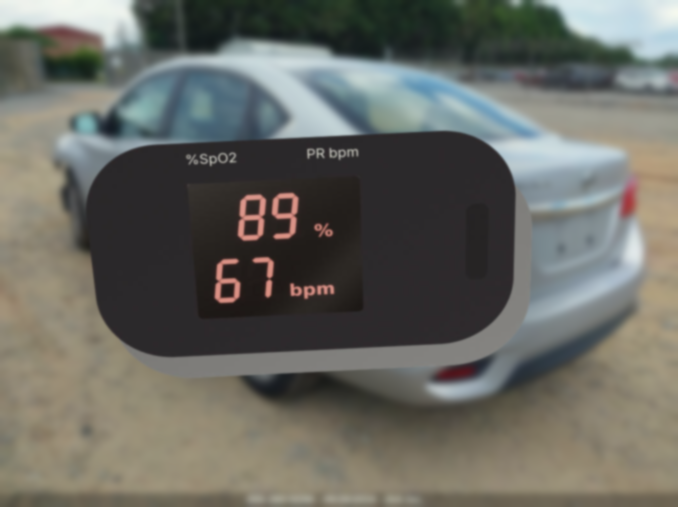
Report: 89 %
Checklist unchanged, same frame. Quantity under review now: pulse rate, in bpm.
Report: 67 bpm
